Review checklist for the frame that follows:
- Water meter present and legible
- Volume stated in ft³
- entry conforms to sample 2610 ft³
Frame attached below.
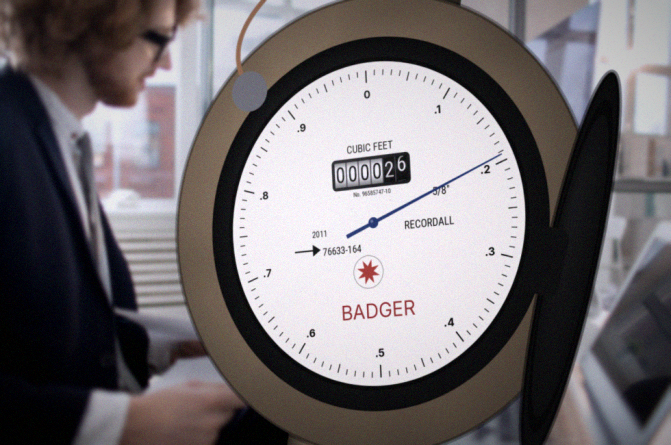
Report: 26.19 ft³
